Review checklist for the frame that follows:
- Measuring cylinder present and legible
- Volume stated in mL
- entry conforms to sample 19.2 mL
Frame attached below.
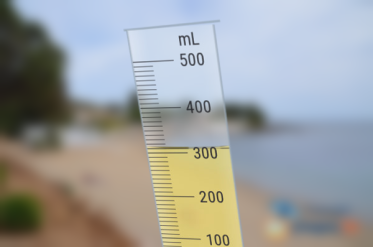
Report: 310 mL
